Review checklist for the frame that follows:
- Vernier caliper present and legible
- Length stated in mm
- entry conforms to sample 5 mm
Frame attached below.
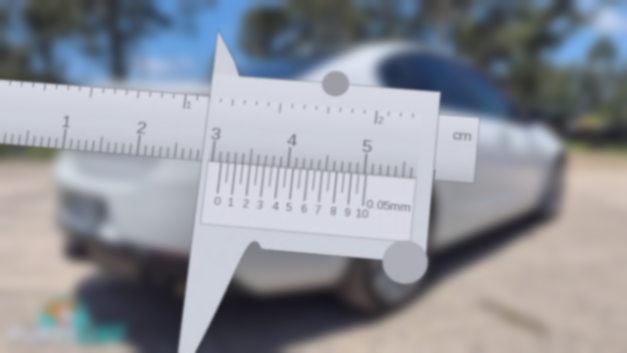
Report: 31.2 mm
